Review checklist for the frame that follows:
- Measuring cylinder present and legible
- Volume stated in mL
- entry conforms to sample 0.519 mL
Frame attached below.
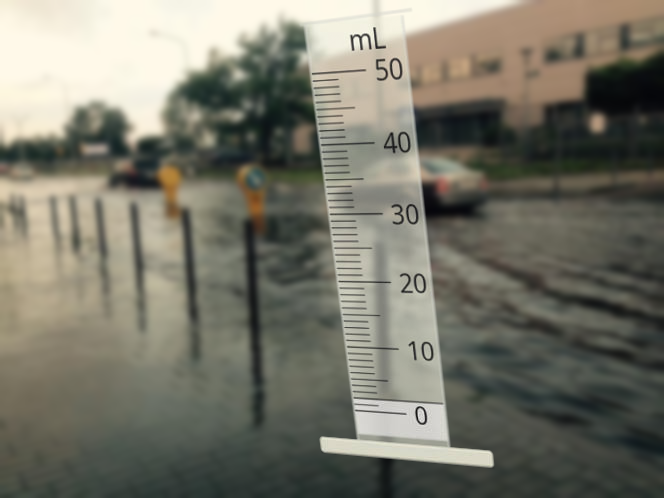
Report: 2 mL
